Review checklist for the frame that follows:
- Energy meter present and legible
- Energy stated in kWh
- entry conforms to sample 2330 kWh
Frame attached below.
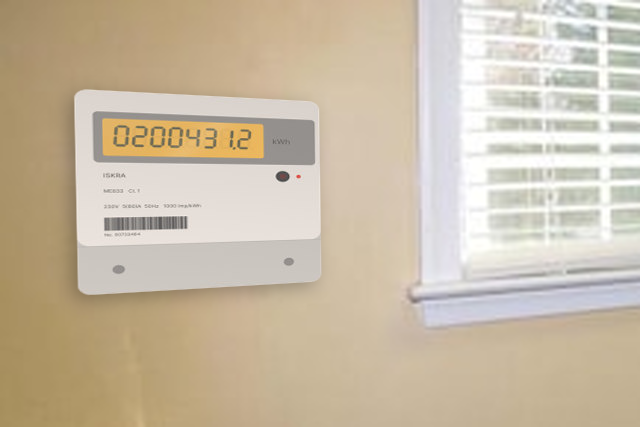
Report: 200431.2 kWh
